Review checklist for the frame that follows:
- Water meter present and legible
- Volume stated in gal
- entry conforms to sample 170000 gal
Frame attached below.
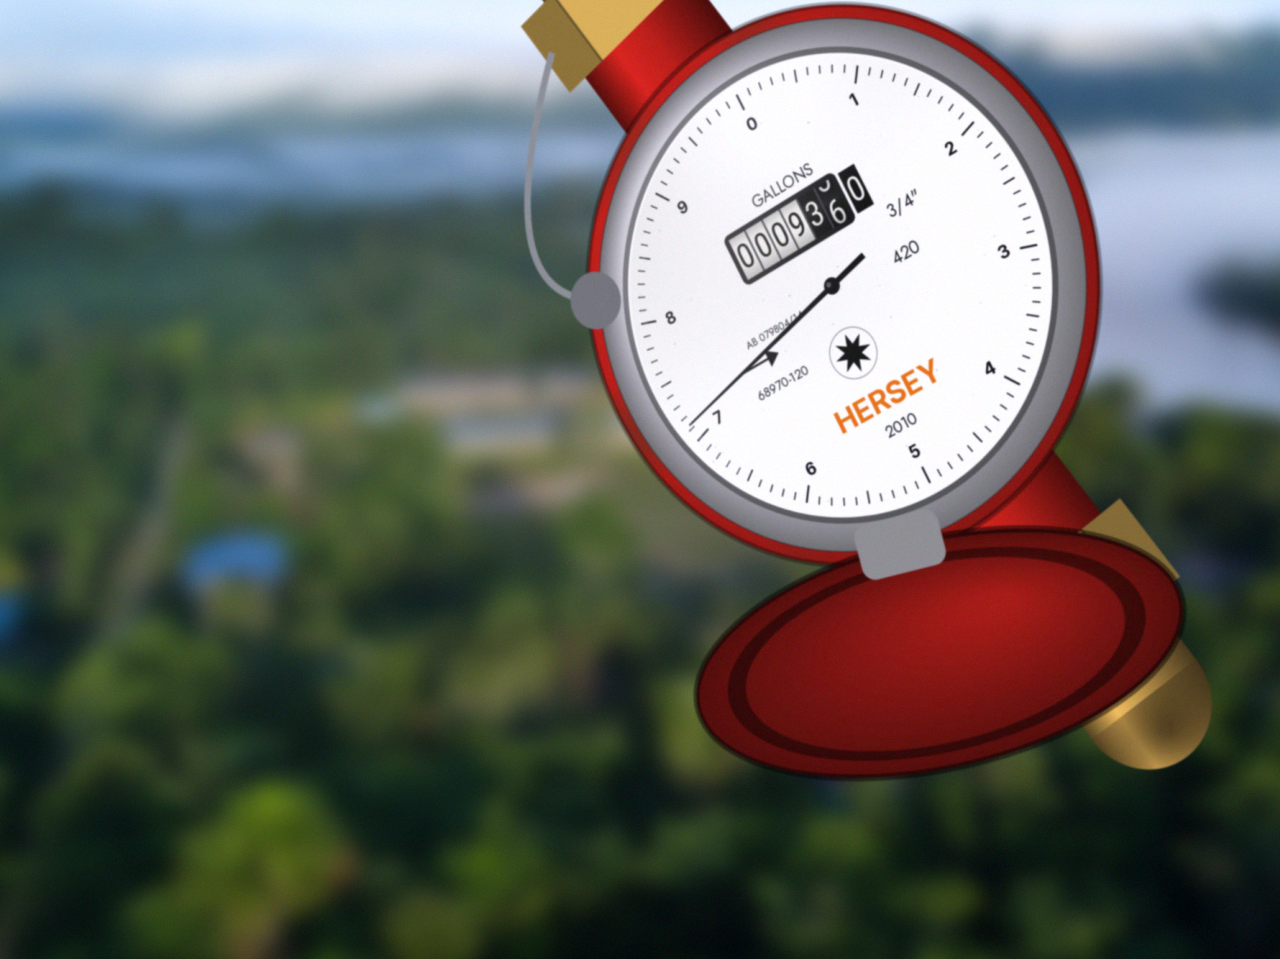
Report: 9357.1 gal
